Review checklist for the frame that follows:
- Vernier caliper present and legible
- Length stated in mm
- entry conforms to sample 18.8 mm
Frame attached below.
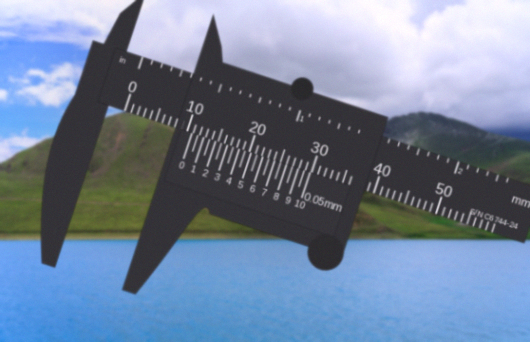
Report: 10.8 mm
